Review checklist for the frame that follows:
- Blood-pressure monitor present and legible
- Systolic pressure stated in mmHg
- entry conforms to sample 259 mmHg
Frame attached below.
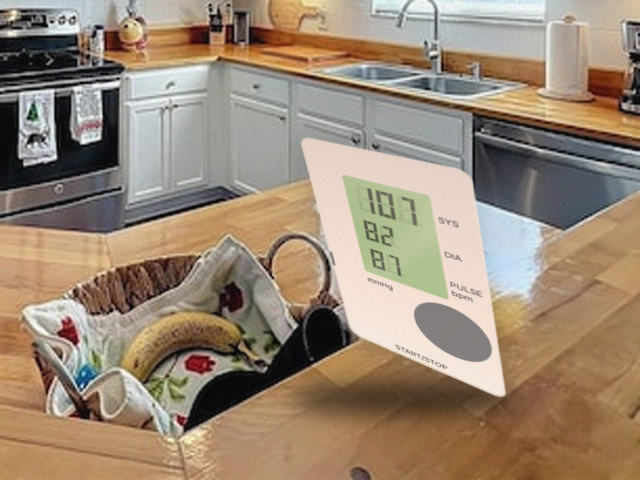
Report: 107 mmHg
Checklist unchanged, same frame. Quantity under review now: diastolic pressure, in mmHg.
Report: 82 mmHg
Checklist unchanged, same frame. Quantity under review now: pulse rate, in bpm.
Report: 87 bpm
